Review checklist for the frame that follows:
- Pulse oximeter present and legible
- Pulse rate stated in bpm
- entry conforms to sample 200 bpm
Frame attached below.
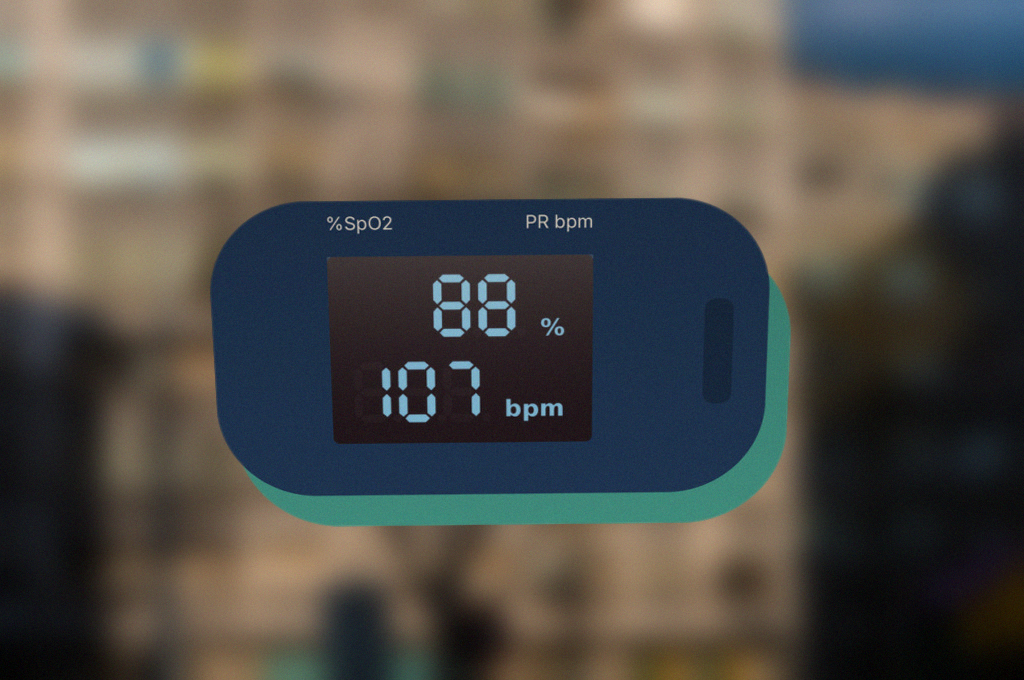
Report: 107 bpm
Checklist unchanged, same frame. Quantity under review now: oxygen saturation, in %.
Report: 88 %
